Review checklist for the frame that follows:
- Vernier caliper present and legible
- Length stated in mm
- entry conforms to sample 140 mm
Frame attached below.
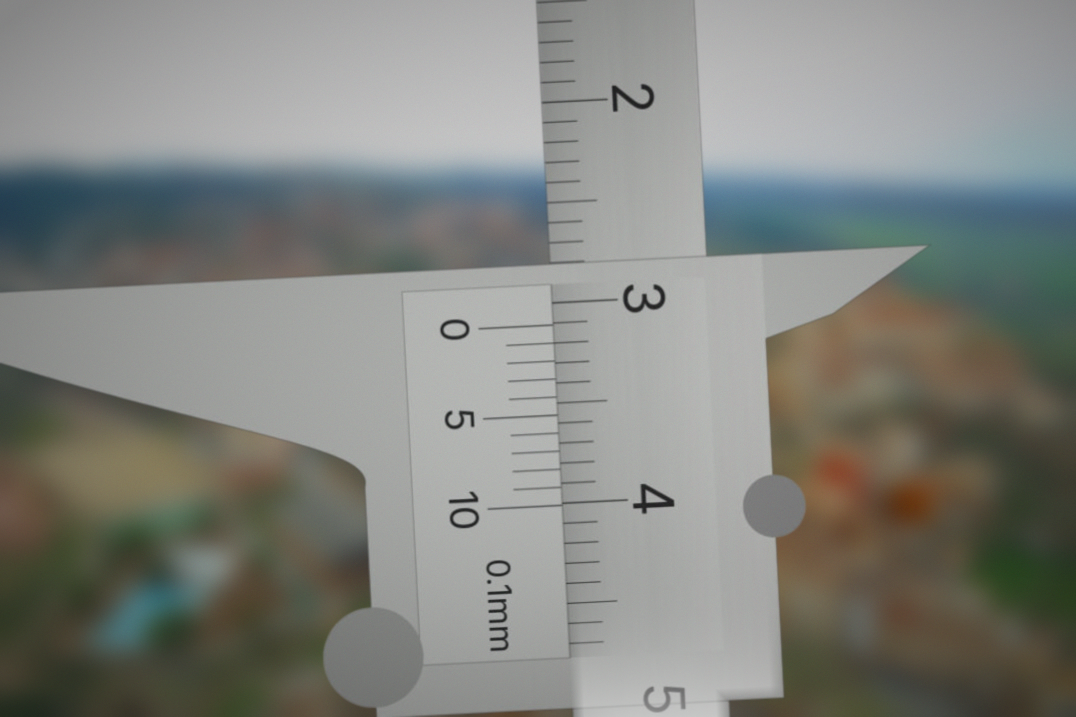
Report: 31.1 mm
